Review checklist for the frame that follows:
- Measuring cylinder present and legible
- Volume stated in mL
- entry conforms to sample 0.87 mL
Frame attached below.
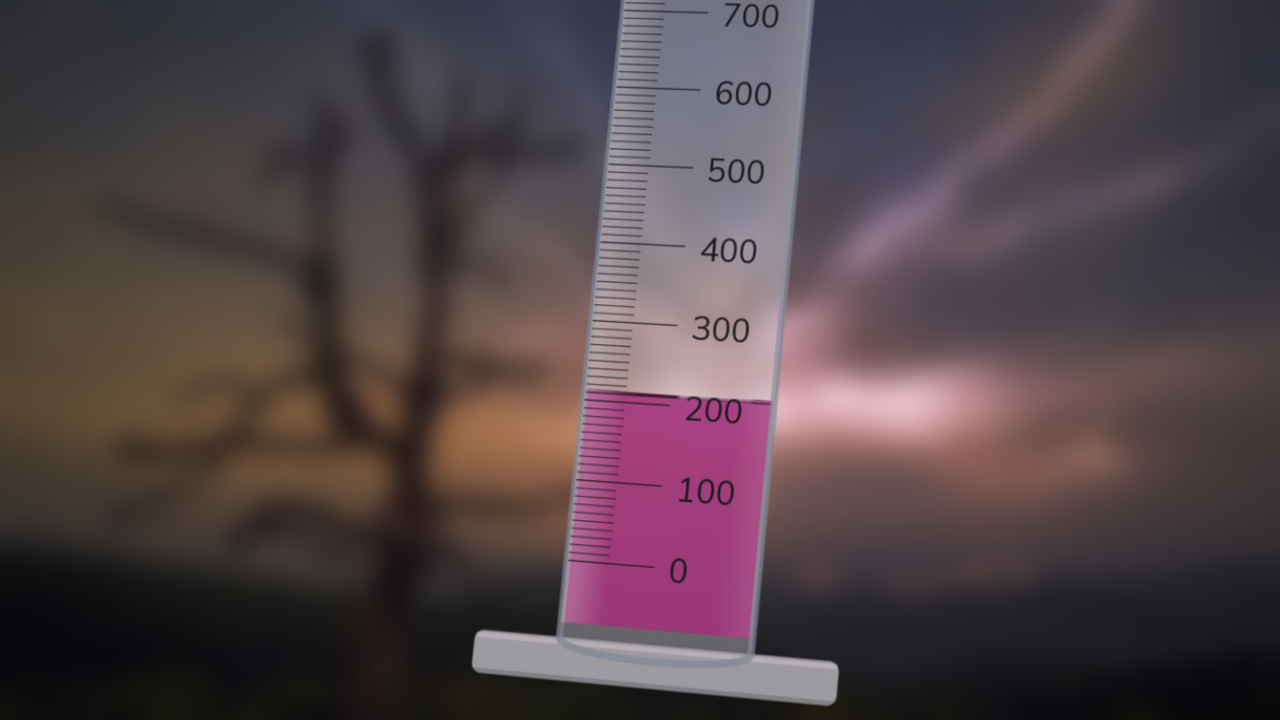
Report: 210 mL
